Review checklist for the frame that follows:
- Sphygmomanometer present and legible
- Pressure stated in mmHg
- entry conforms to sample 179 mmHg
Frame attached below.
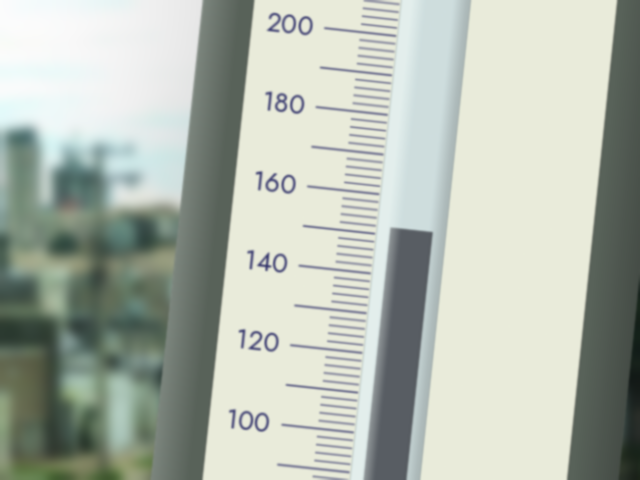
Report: 152 mmHg
